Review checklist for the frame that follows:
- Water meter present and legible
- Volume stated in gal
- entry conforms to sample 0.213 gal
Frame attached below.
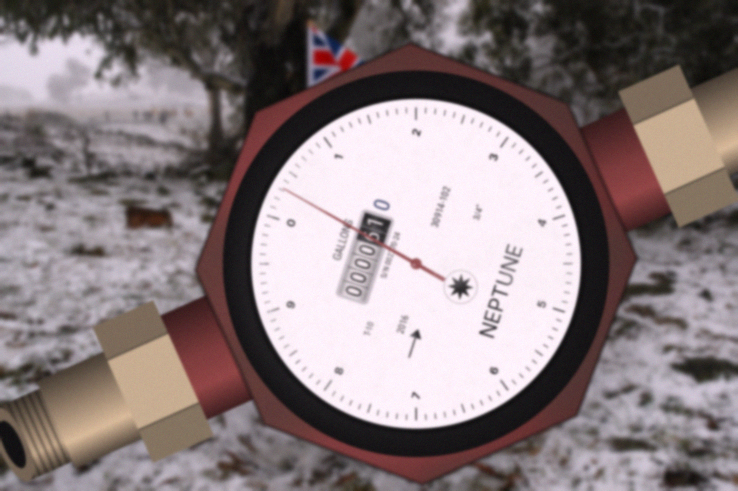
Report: 610.3 gal
